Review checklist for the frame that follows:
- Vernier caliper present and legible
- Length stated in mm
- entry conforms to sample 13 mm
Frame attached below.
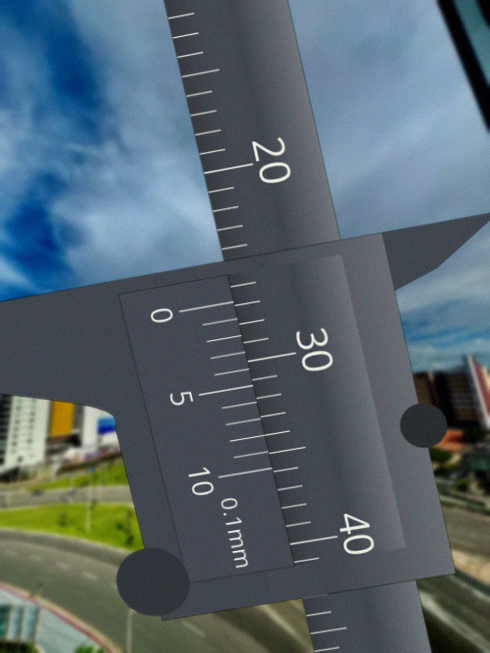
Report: 26.8 mm
